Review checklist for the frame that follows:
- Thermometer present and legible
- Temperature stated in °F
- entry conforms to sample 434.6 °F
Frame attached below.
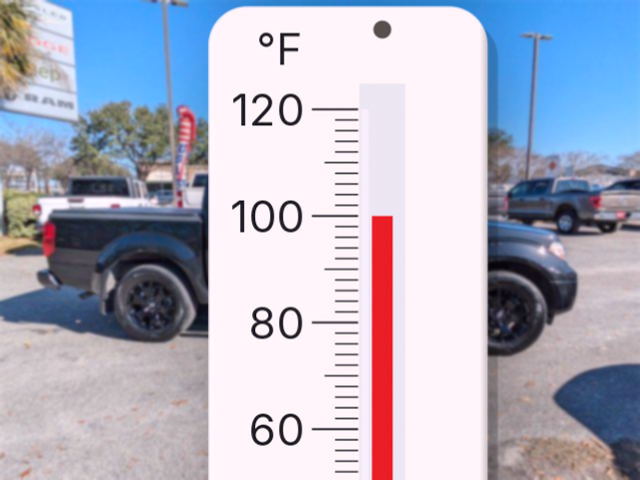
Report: 100 °F
